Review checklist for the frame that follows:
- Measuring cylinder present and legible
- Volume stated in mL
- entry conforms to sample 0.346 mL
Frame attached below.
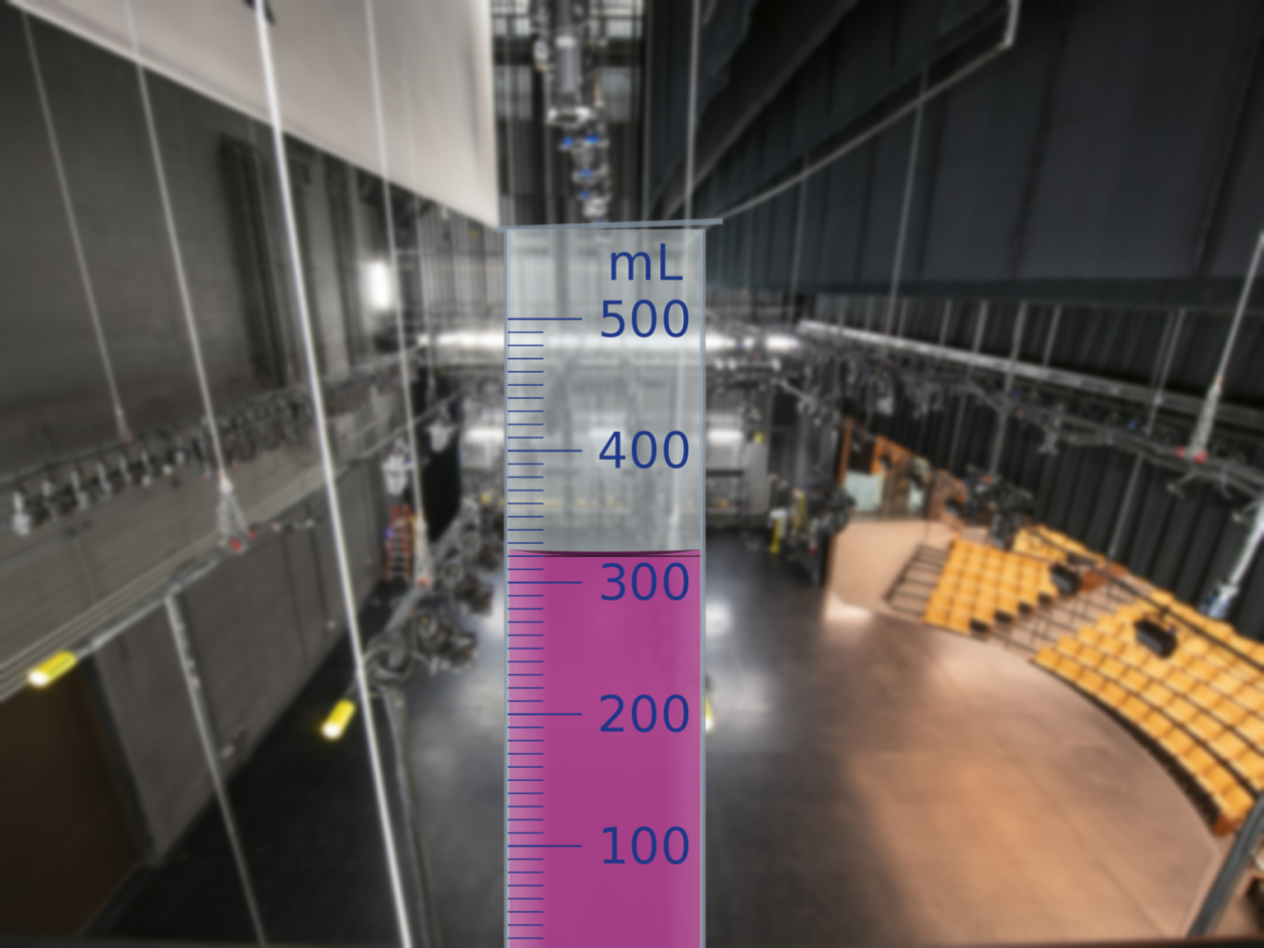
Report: 320 mL
